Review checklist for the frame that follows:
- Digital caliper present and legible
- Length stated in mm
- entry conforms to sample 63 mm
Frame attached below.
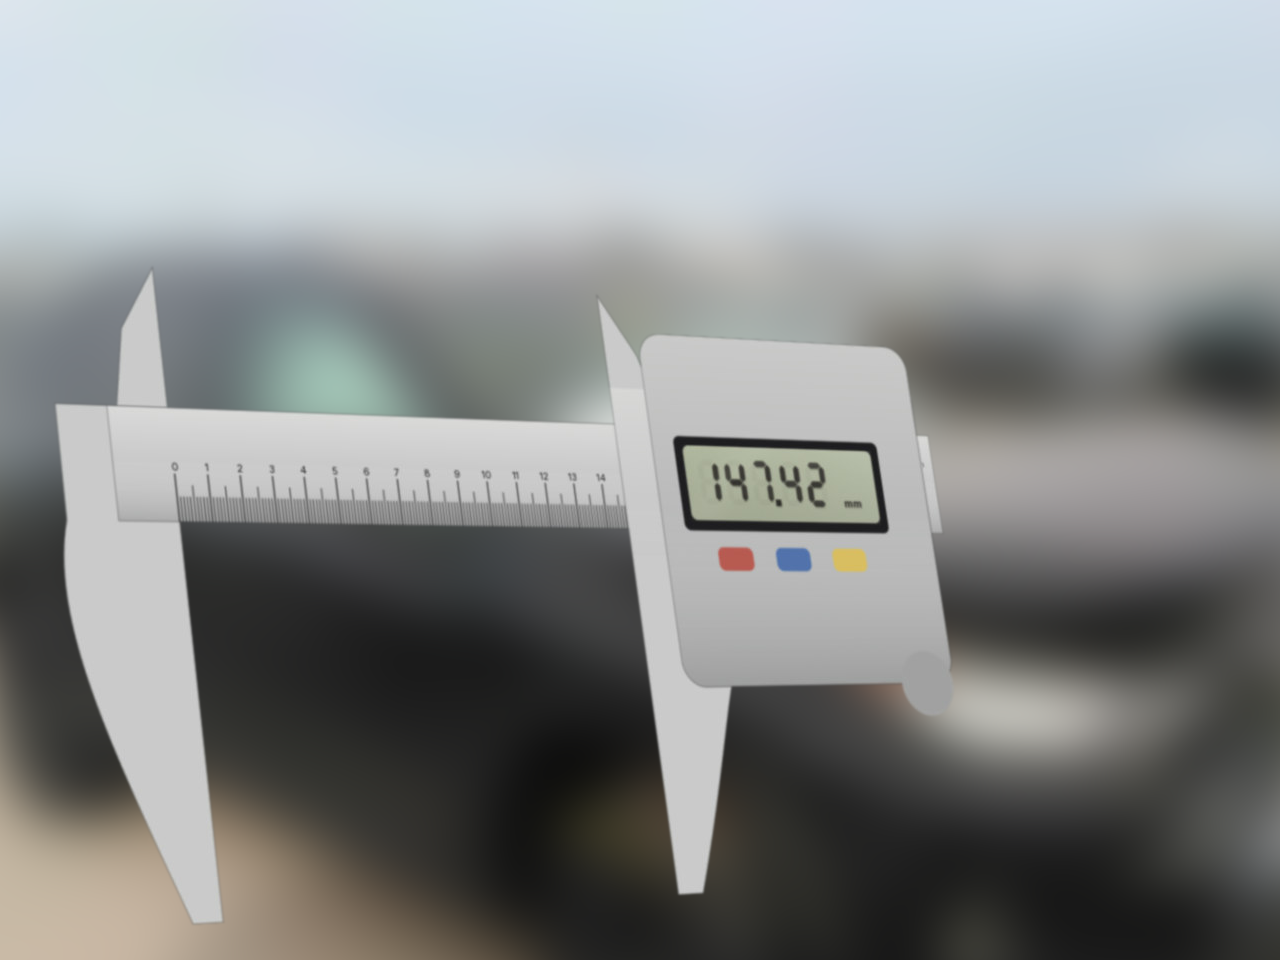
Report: 147.42 mm
